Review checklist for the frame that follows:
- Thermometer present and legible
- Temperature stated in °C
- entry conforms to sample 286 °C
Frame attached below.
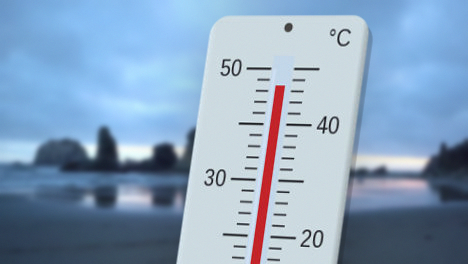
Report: 47 °C
